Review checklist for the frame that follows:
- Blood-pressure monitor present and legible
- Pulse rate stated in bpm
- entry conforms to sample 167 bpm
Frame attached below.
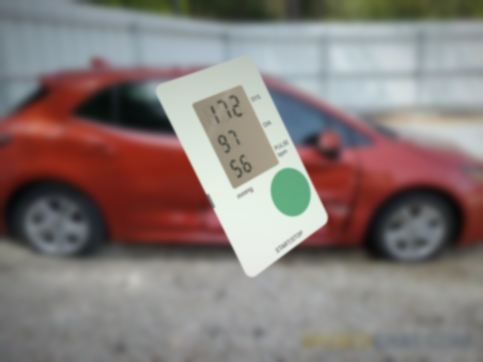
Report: 56 bpm
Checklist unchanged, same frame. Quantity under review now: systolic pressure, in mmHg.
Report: 172 mmHg
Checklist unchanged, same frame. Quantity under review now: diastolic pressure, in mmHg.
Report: 97 mmHg
